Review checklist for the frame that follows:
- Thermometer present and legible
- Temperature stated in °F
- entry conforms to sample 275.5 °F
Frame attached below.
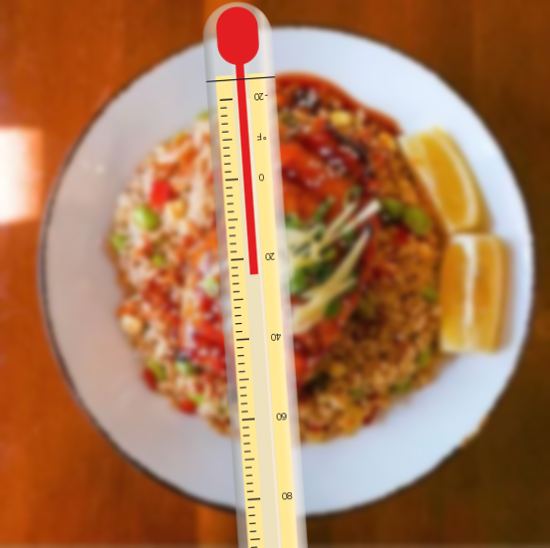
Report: 24 °F
